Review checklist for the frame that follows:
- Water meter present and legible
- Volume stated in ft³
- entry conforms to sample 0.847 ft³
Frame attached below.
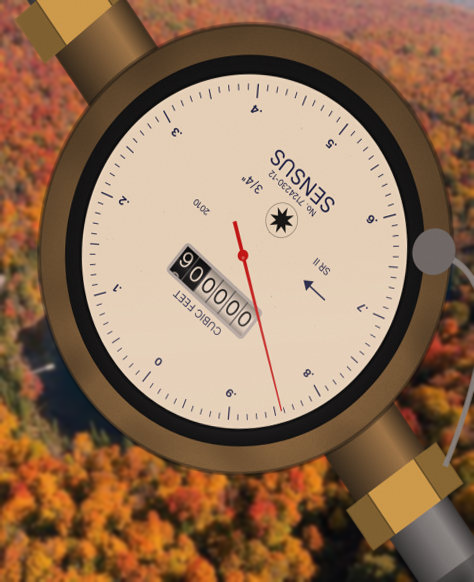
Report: 5.84 ft³
